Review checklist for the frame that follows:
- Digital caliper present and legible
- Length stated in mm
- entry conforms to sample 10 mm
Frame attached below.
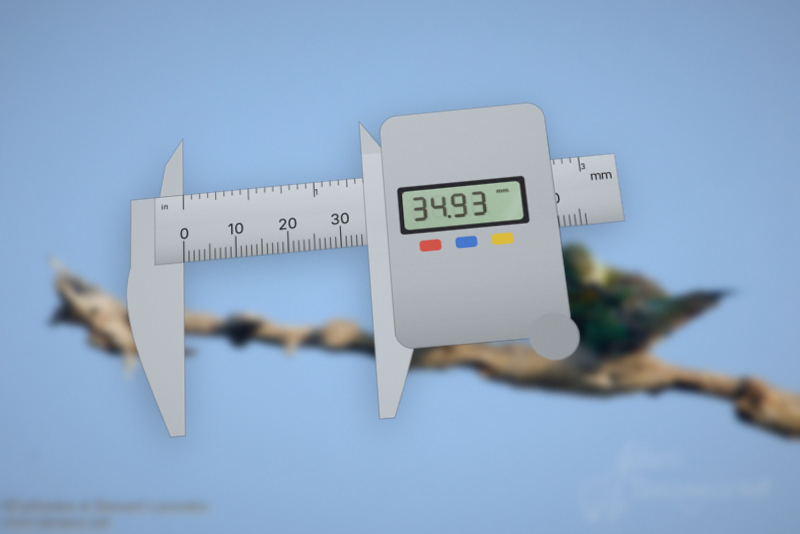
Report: 34.93 mm
